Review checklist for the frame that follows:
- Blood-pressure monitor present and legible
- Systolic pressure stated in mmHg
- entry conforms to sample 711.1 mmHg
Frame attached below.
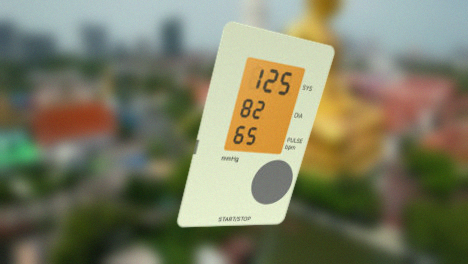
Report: 125 mmHg
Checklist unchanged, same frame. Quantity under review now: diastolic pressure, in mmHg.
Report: 82 mmHg
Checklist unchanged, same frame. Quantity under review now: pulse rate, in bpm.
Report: 65 bpm
